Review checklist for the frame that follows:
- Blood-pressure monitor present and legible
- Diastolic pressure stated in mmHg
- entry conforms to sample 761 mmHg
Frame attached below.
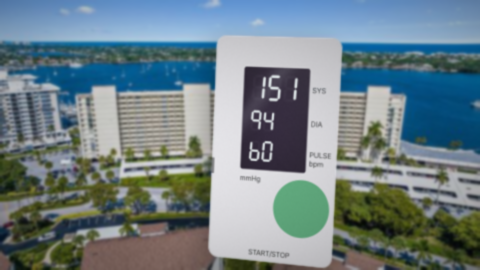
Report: 94 mmHg
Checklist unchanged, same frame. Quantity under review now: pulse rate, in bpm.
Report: 60 bpm
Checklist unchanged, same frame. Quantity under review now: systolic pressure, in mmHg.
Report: 151 mmHg
